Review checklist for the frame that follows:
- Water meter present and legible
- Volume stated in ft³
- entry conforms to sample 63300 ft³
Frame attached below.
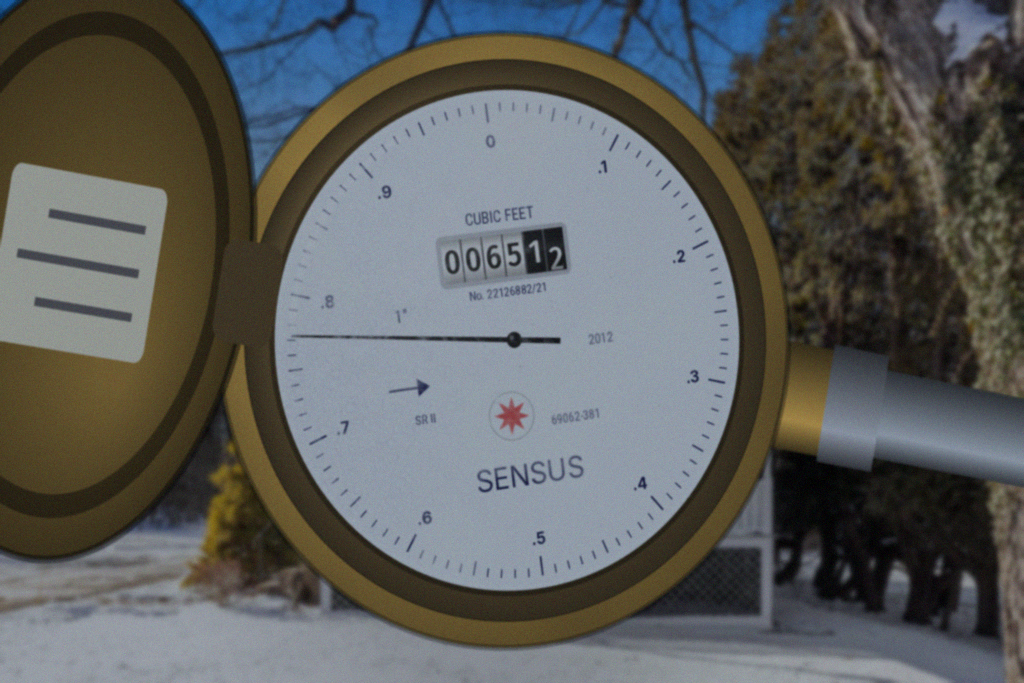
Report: 6511.77 ft³
